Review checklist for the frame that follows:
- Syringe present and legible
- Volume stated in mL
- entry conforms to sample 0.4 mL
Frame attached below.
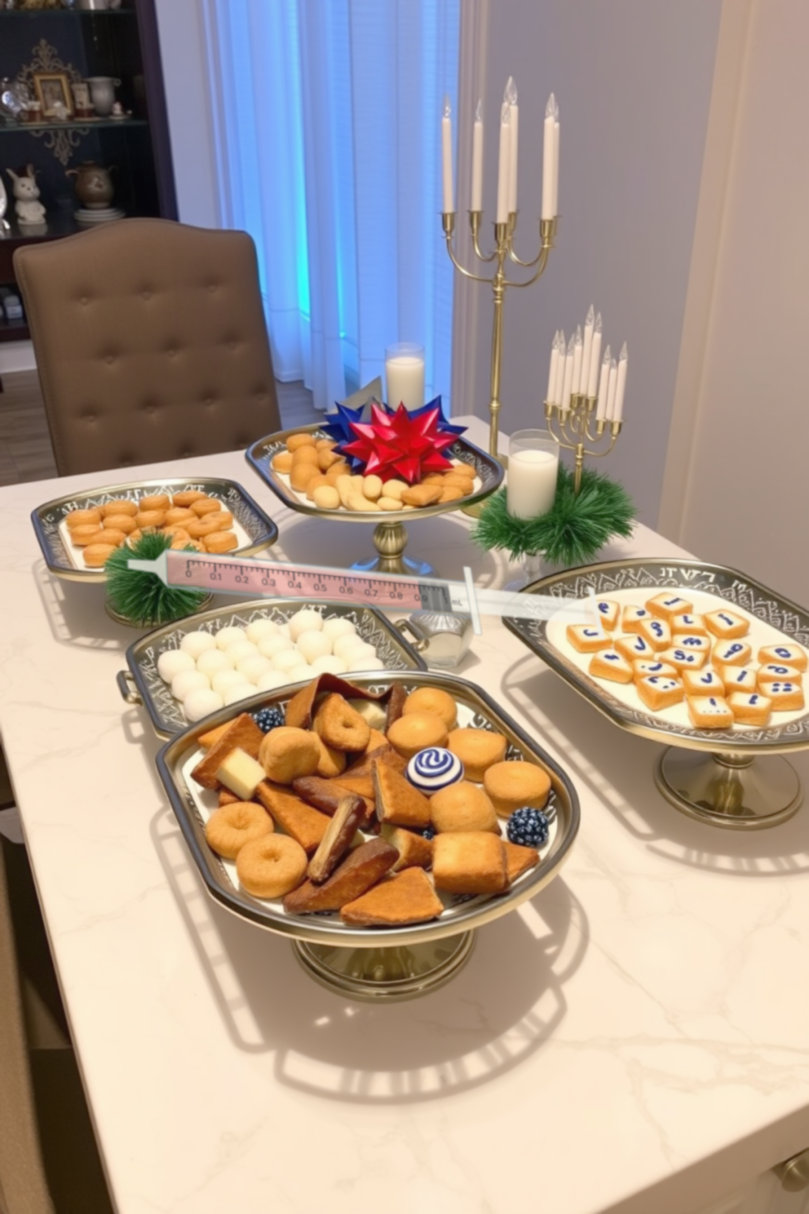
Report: 0.9 mL
